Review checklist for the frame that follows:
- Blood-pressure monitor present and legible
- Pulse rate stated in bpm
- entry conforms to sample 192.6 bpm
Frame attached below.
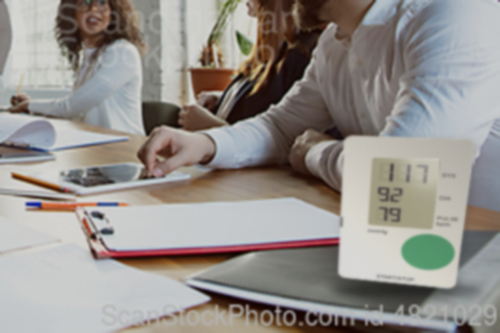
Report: 79 bpm
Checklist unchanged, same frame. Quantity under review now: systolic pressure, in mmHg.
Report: 117 mmHg
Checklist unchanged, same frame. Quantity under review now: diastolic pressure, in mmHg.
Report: 92 mmHg
